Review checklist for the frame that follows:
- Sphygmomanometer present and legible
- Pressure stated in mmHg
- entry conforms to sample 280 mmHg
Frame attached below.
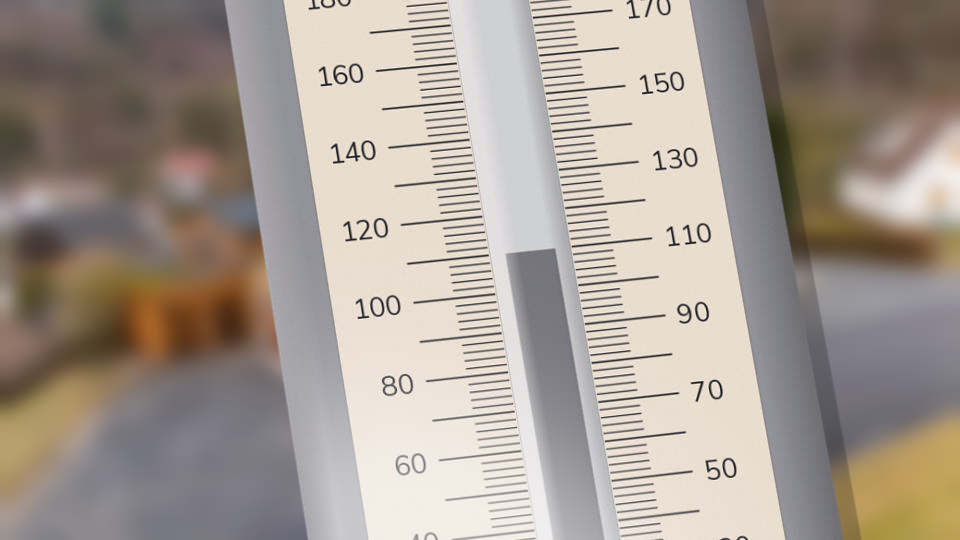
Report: 110 mmHg
